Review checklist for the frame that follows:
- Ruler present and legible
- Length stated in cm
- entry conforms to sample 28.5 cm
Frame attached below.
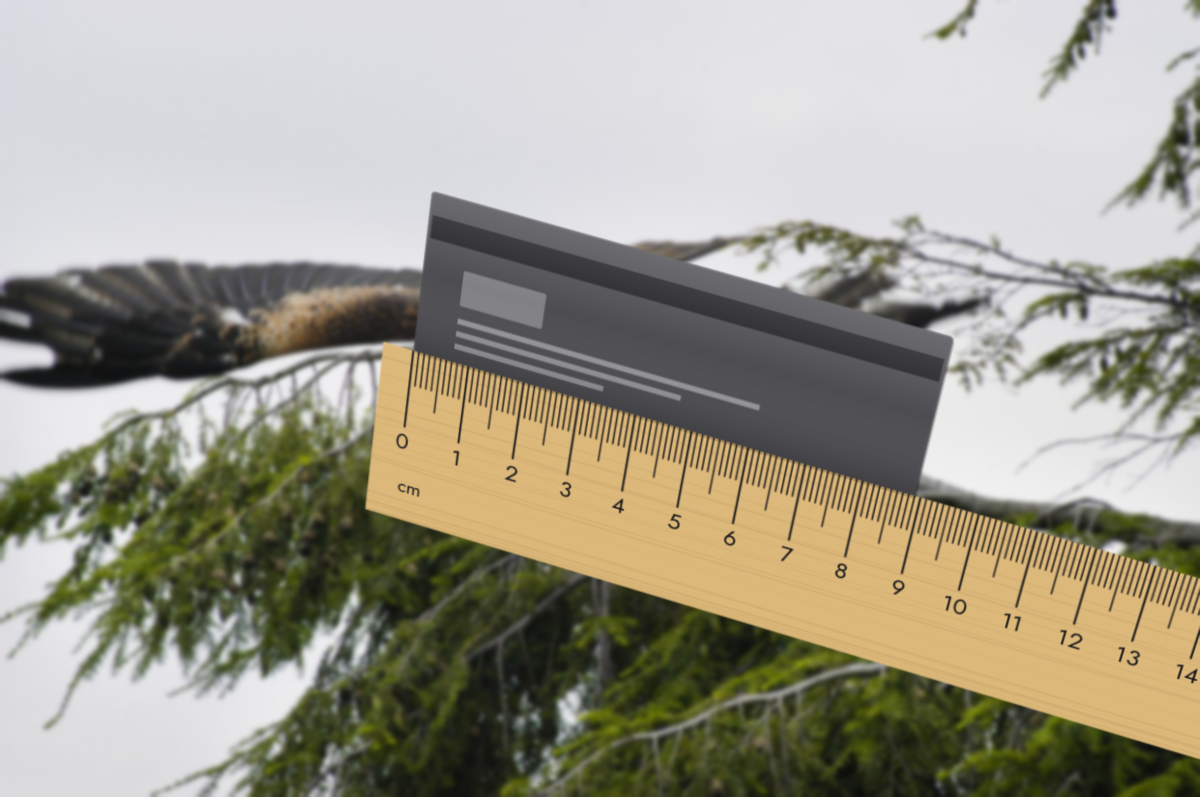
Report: 8.9 cm
